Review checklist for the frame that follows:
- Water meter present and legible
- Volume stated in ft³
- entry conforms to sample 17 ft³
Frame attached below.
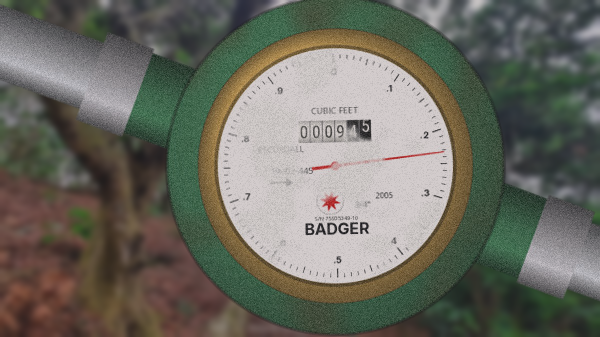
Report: 945.23 ft³
